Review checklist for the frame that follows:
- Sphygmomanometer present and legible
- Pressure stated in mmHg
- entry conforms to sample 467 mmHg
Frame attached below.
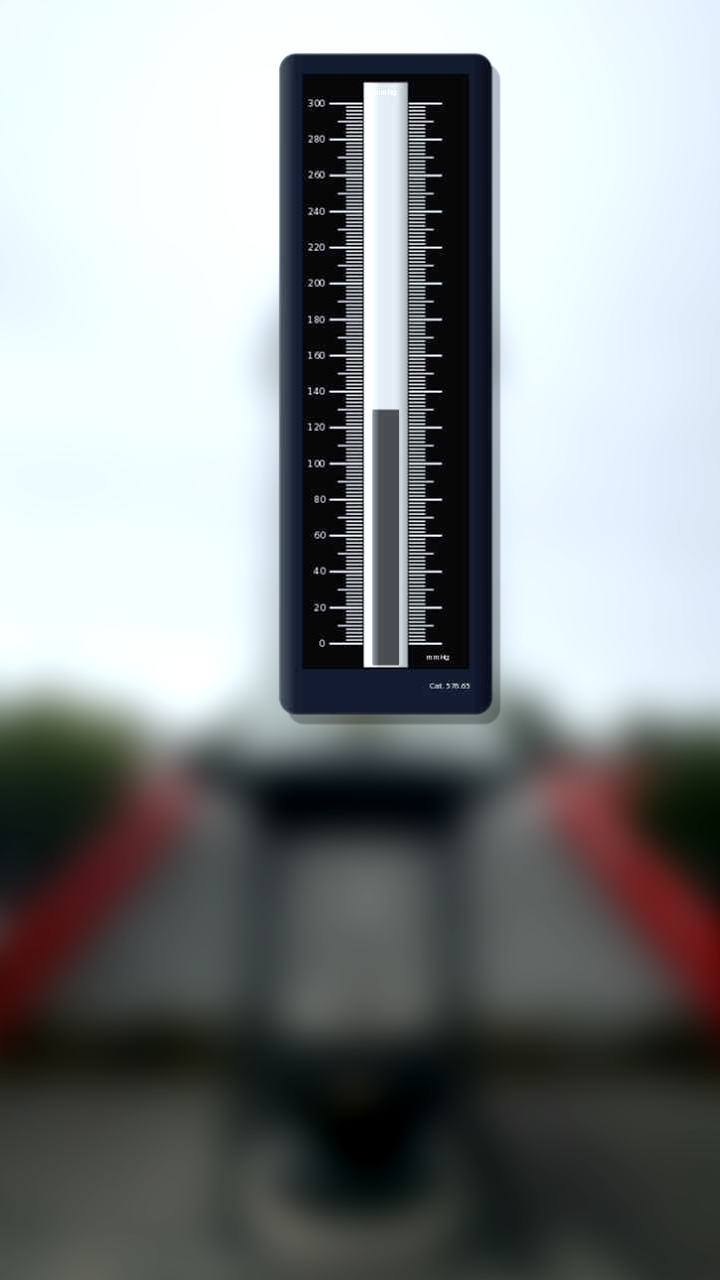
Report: 130 mmHg
